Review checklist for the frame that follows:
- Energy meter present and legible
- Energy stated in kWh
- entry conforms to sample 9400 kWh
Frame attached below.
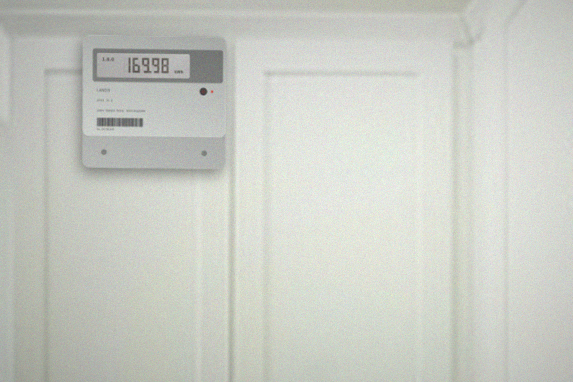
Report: 169.98 kWh
